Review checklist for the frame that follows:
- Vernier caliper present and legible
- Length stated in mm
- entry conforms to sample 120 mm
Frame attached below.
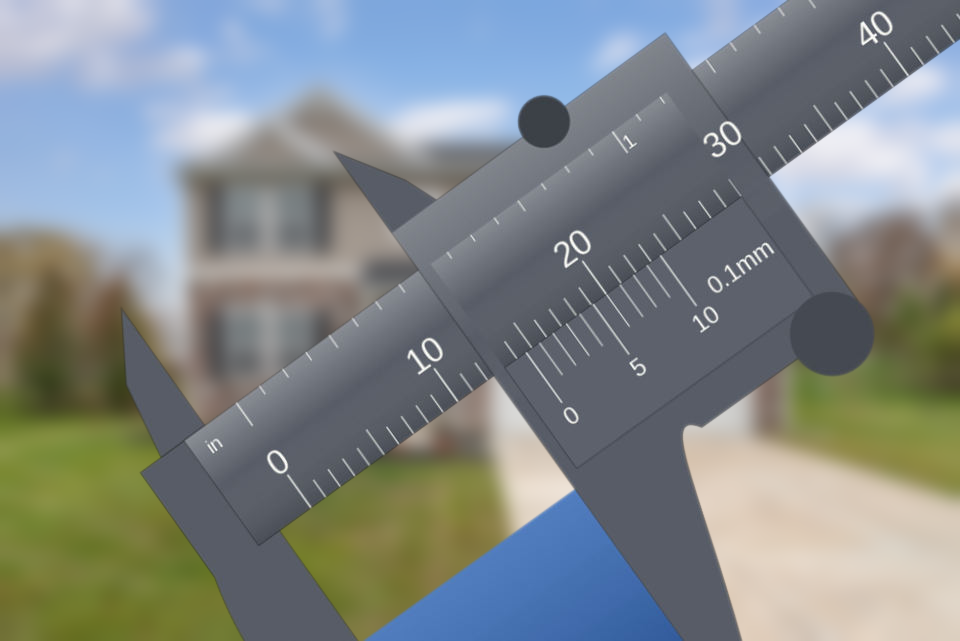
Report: 14.6 mm
